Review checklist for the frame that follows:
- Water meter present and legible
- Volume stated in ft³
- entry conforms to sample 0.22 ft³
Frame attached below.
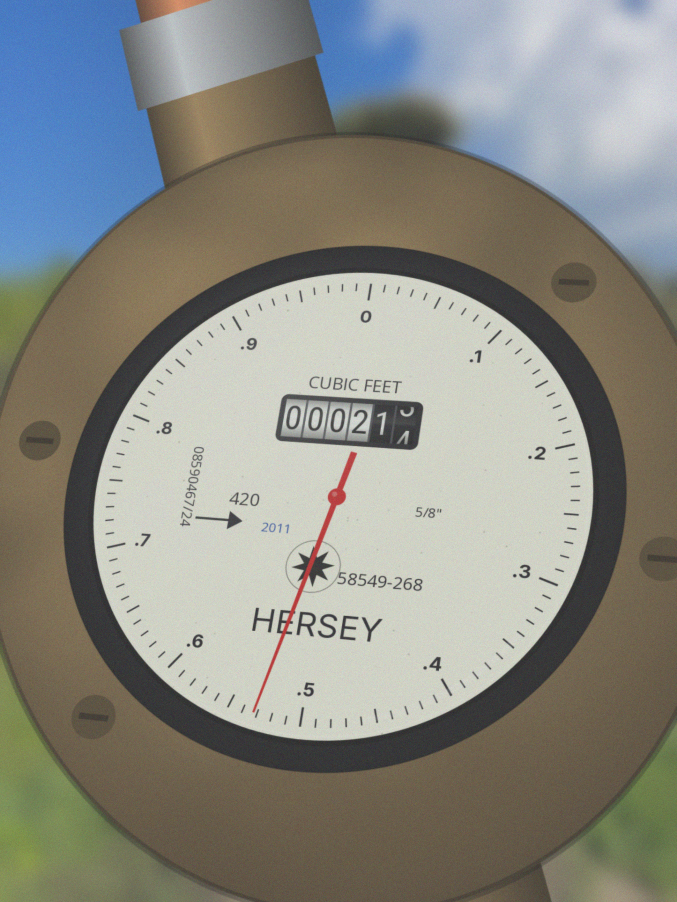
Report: 213.53 ft³
